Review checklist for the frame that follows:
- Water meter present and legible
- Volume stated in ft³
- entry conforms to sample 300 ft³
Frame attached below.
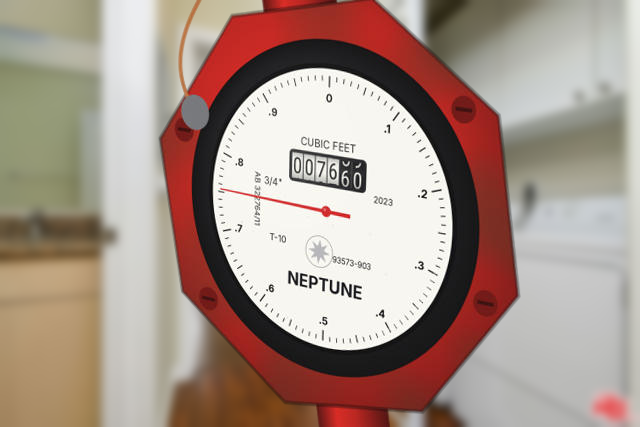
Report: 7659.75 ft³
